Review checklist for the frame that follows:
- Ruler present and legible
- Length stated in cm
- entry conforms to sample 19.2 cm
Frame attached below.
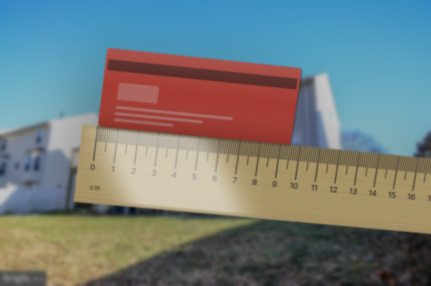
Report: 9.5 cm
